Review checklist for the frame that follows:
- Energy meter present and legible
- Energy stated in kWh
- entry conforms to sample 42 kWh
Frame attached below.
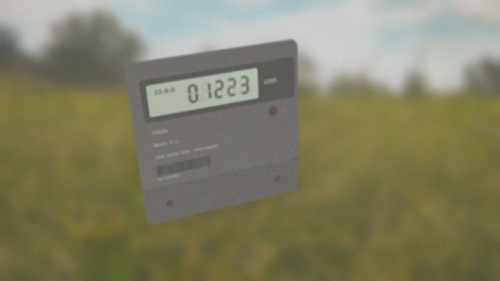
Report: 1223 kWh
